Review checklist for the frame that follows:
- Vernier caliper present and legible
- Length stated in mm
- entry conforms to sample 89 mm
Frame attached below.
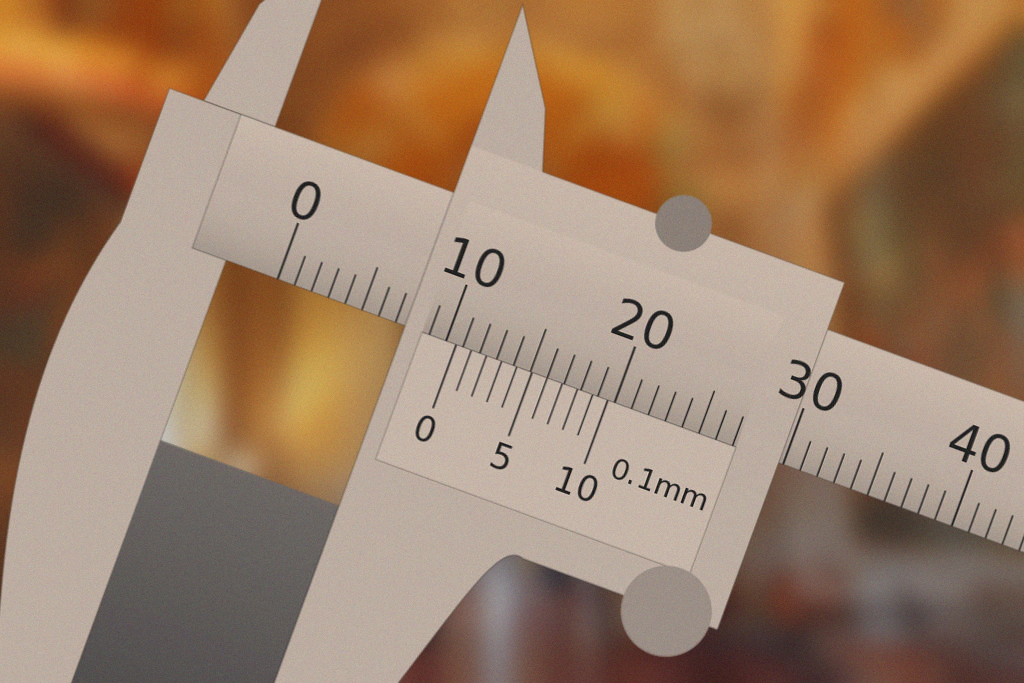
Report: 10.6 mm
